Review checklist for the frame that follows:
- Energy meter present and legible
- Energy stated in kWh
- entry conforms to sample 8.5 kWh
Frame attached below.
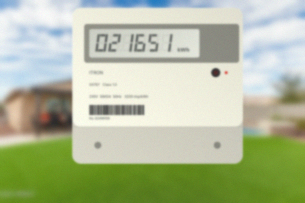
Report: 21651 kWh
